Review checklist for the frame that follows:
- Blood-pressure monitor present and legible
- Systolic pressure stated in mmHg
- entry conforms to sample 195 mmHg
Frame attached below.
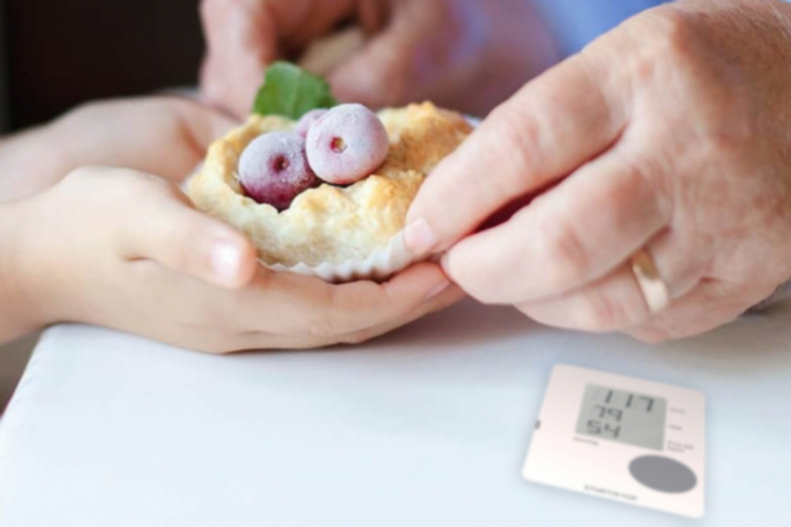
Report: 117 mmHg
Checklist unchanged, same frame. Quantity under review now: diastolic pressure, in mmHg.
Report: 79 mmHg
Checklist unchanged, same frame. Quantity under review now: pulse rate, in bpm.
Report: 54 bpm
